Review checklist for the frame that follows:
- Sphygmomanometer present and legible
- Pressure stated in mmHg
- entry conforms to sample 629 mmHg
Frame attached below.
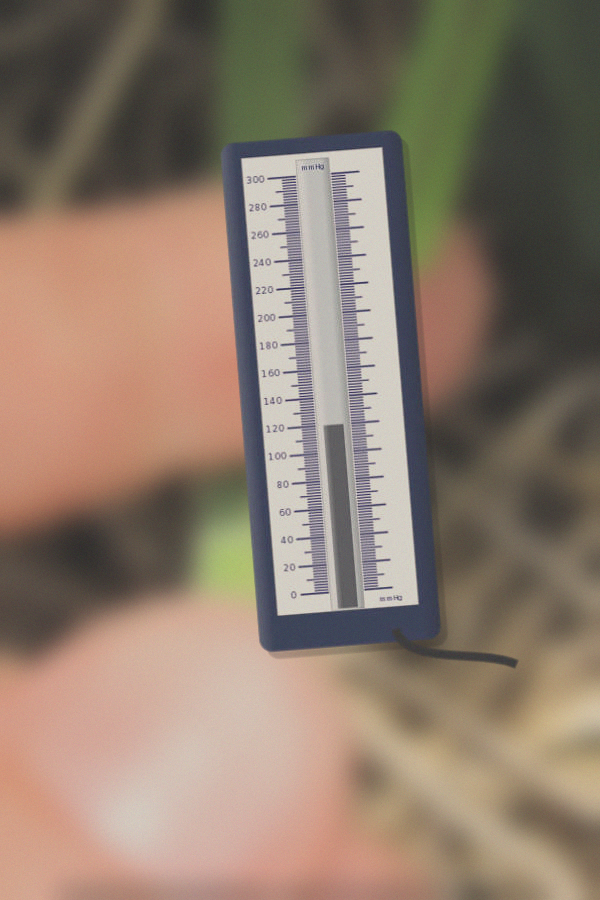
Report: 120 mmHg
